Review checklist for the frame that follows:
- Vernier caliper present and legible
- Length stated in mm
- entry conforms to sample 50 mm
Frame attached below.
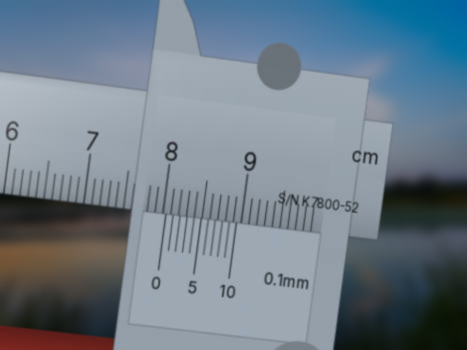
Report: 80.4 mm
